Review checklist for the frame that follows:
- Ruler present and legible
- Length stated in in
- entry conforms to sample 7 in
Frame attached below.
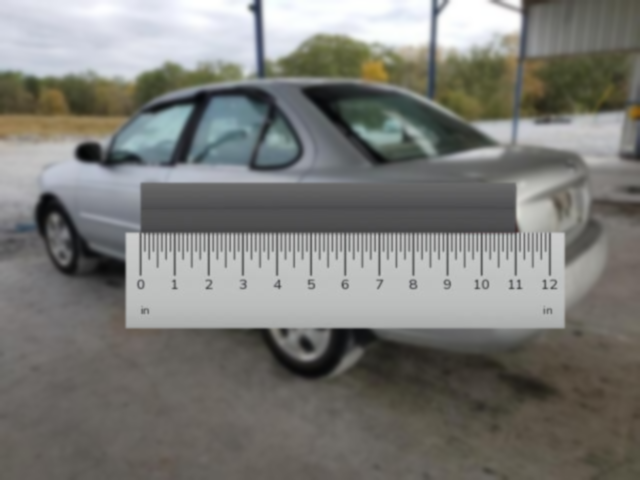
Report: 11 in
